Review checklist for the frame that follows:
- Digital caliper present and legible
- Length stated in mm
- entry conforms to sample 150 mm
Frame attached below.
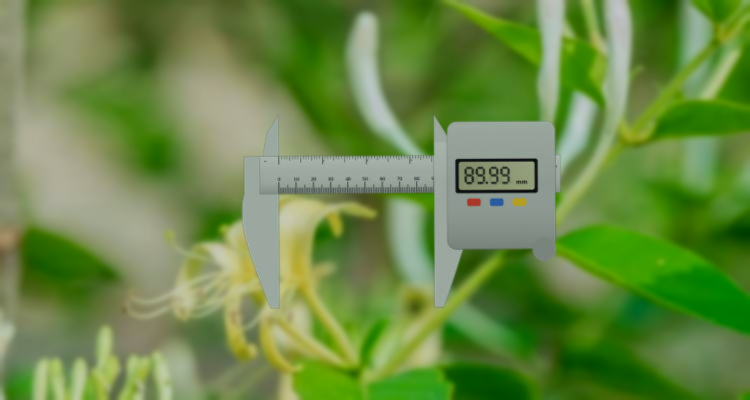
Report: 89.99 mm
